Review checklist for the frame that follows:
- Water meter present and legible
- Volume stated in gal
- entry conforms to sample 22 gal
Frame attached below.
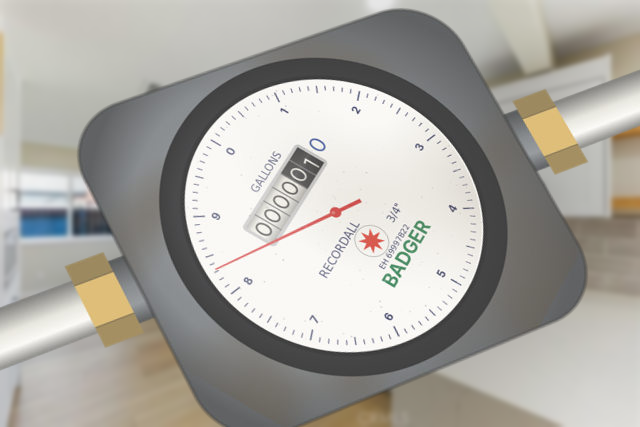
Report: 8.3 gal
